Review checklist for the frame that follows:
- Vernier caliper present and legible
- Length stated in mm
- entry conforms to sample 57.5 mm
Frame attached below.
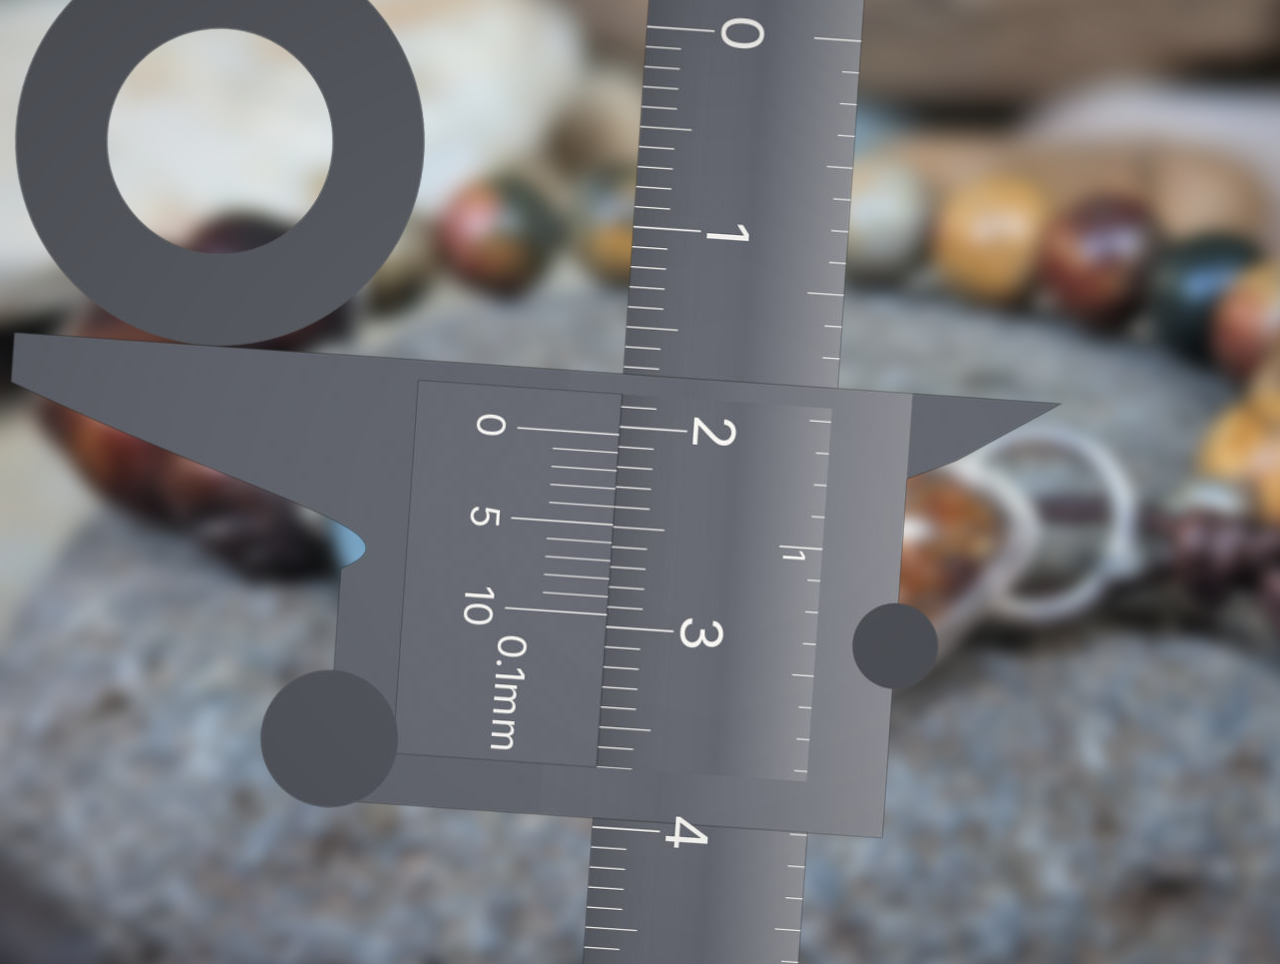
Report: 20.4 mm
